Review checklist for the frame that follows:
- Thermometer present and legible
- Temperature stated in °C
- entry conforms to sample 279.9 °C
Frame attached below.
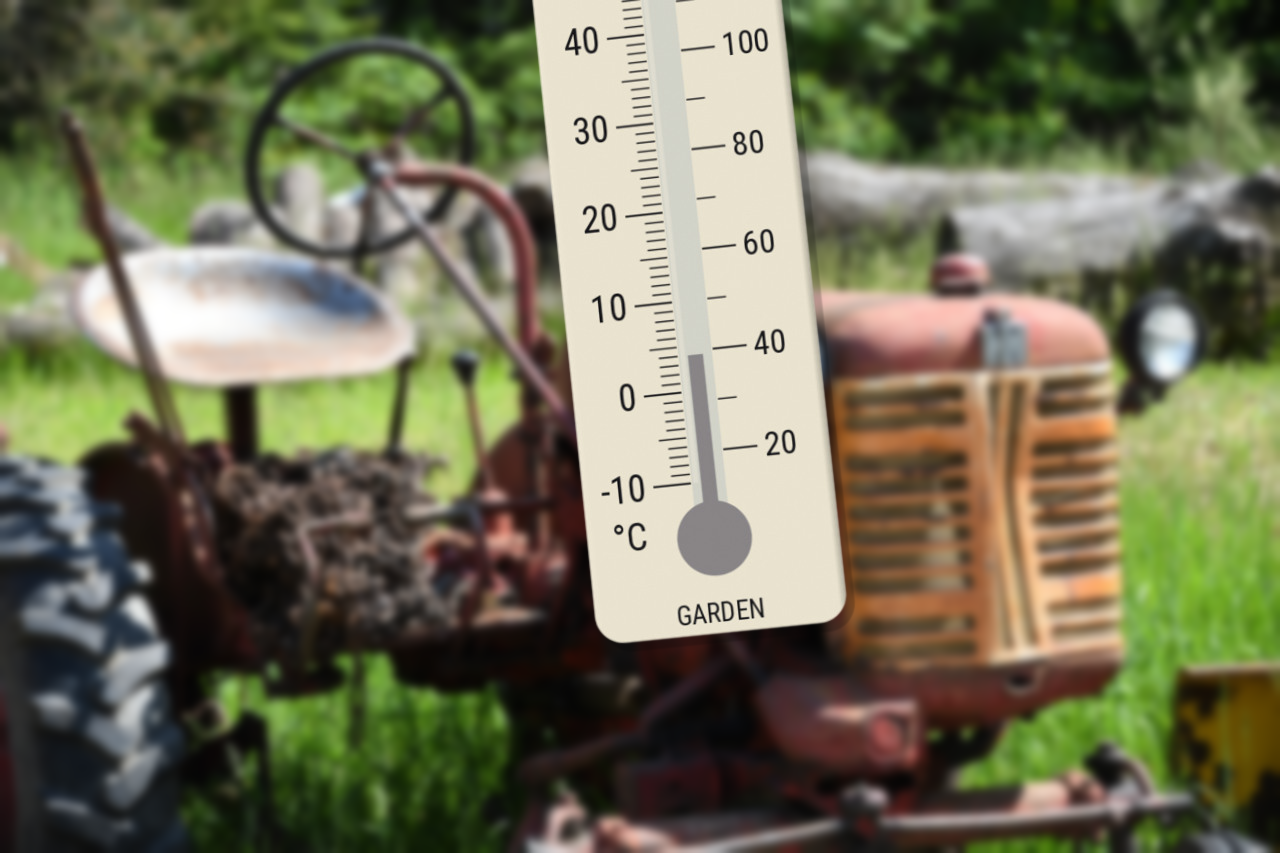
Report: 4 °C
